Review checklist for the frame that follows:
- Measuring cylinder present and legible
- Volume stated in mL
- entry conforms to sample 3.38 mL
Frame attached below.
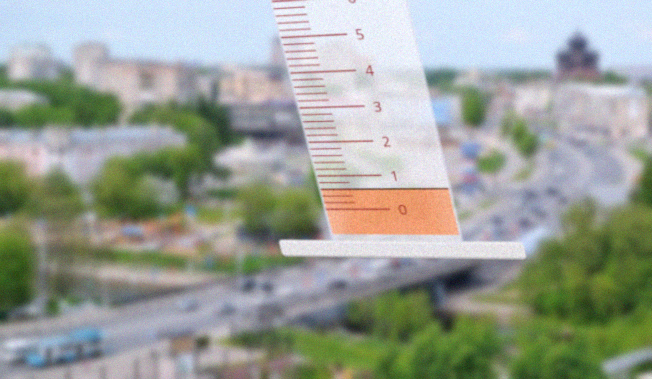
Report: 0.6 mL
